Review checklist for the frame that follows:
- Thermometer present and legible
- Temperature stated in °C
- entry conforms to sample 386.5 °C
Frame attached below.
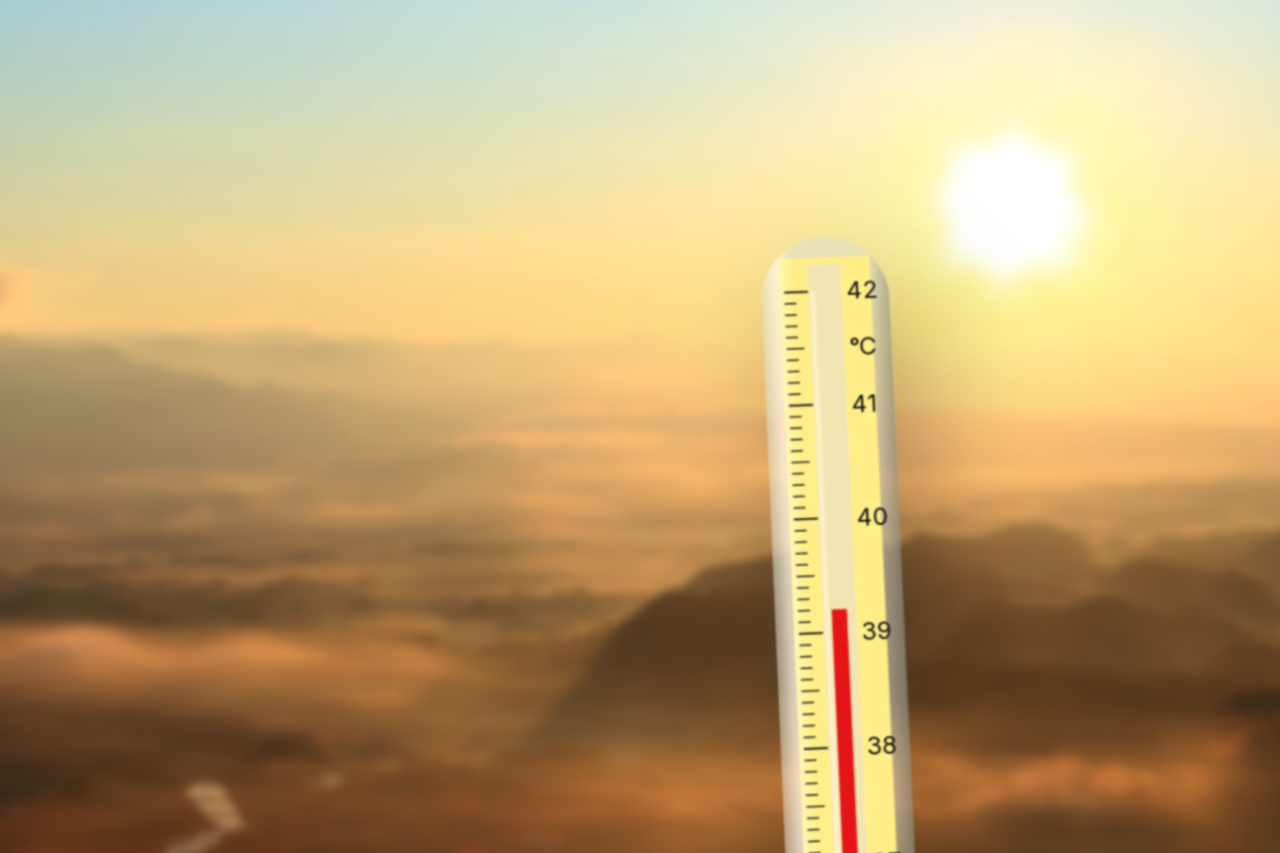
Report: 39.2 °C
